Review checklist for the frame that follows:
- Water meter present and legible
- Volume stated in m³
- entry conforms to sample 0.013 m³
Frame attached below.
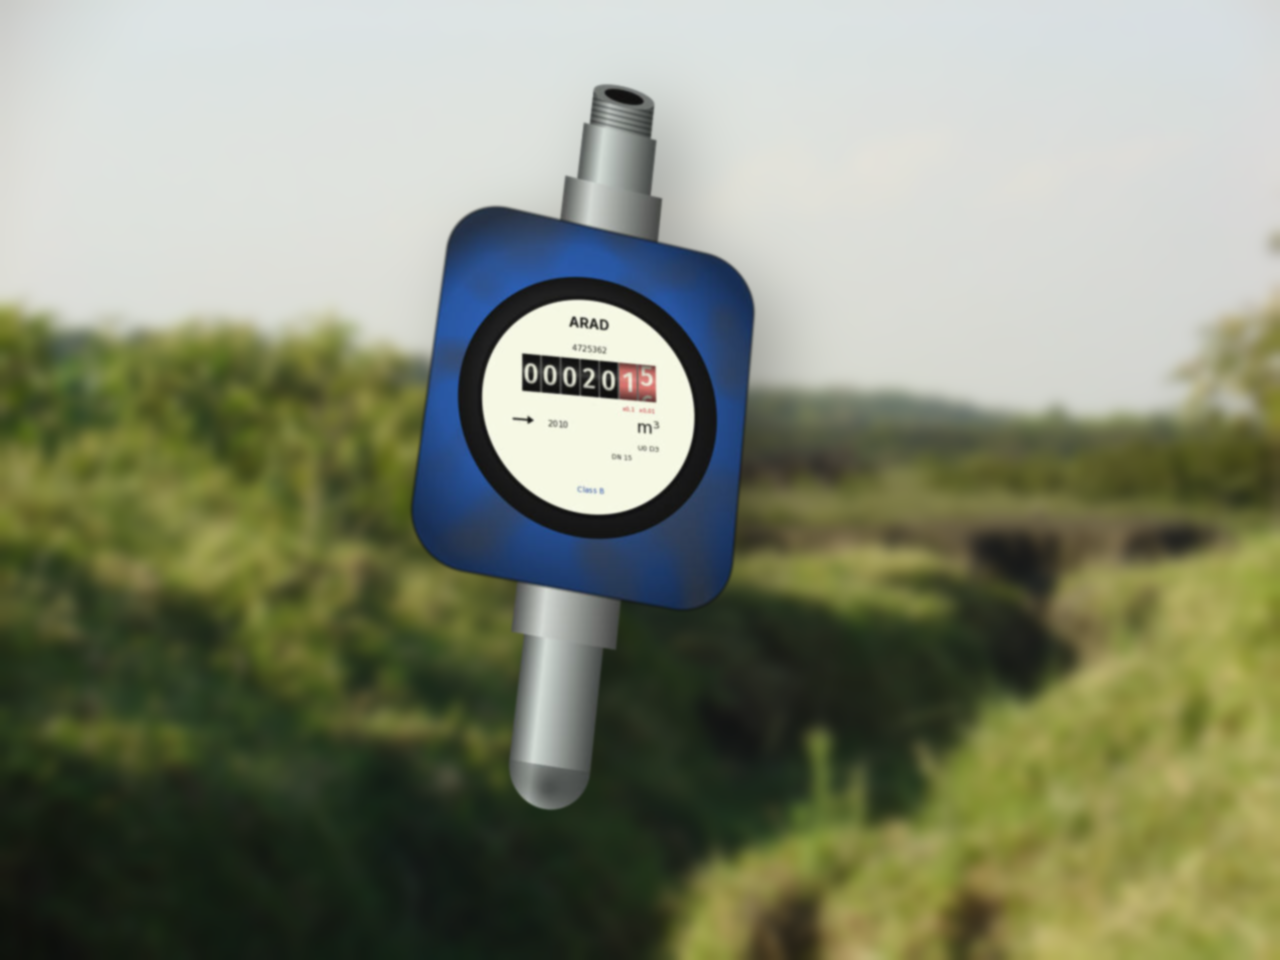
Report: 20.15 m³
